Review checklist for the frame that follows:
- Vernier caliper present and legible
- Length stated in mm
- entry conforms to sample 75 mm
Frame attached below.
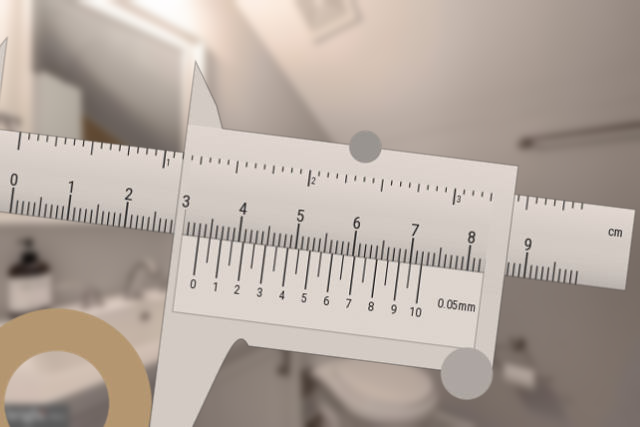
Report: 33.0 mm
